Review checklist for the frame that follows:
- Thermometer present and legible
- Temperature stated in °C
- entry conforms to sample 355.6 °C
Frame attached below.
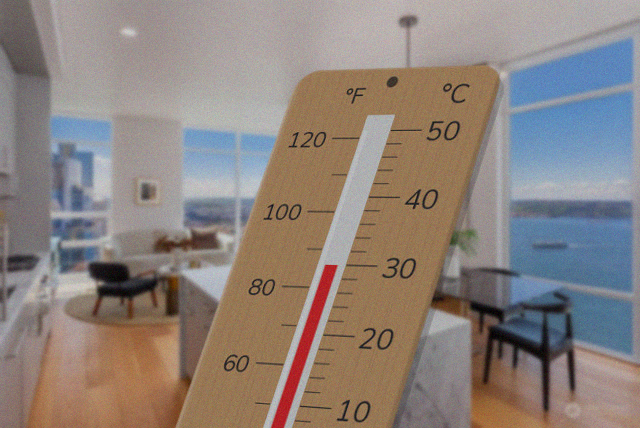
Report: 30 °C
